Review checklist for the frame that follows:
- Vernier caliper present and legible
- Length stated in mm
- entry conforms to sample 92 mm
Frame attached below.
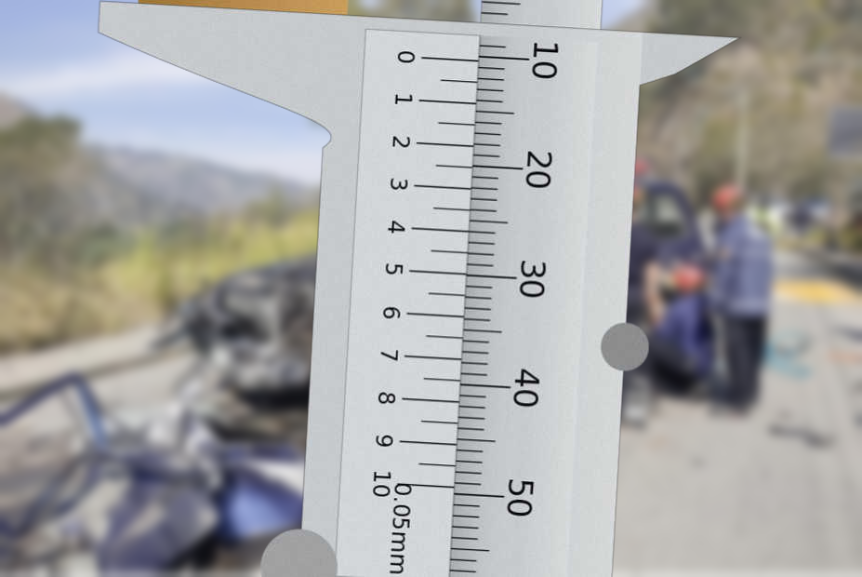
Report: 10.4 mm
